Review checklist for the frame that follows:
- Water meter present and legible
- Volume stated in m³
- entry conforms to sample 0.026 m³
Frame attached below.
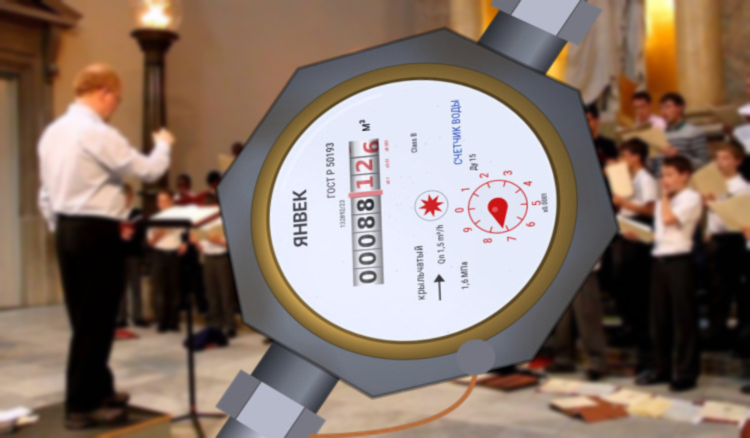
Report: 88.1257 m³
